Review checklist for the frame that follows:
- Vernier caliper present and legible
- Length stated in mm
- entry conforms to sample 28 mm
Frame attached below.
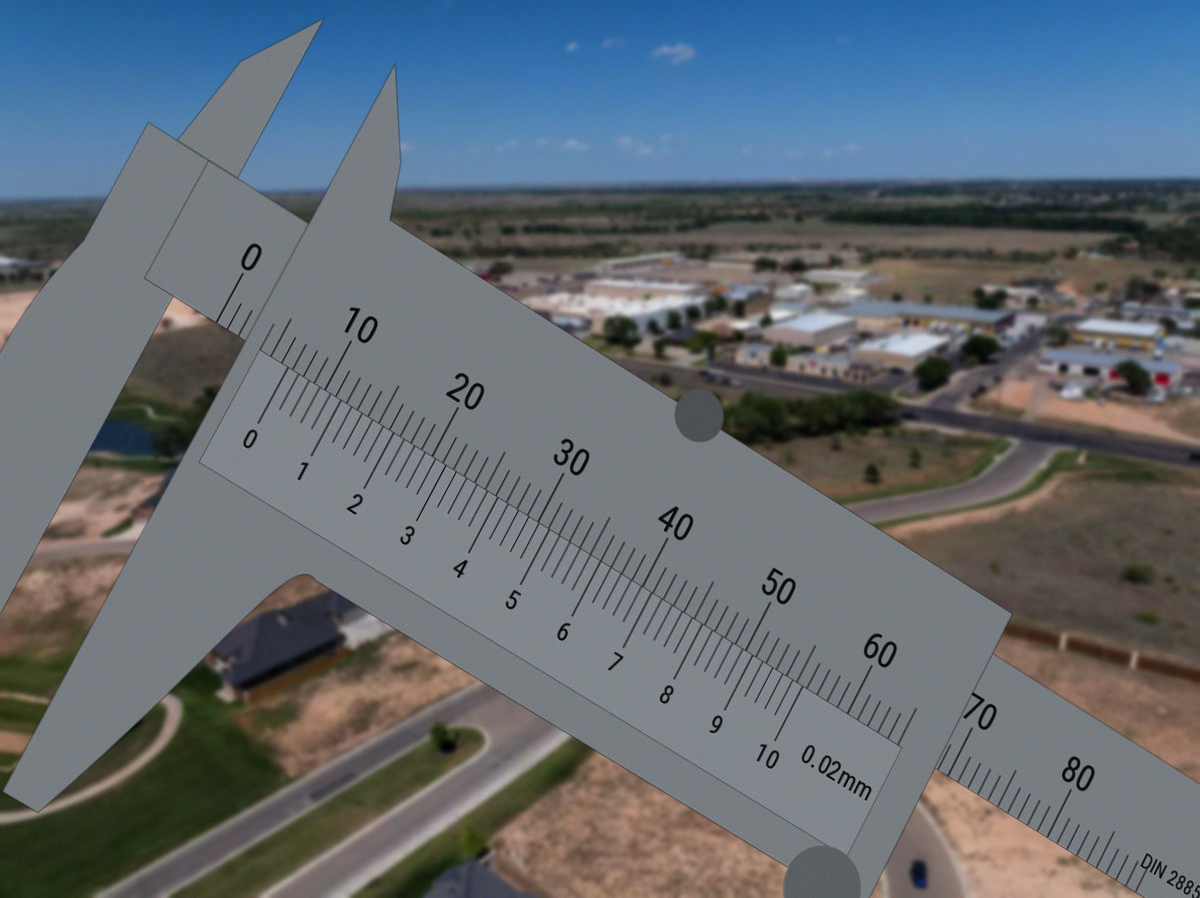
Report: 6.6 mm
